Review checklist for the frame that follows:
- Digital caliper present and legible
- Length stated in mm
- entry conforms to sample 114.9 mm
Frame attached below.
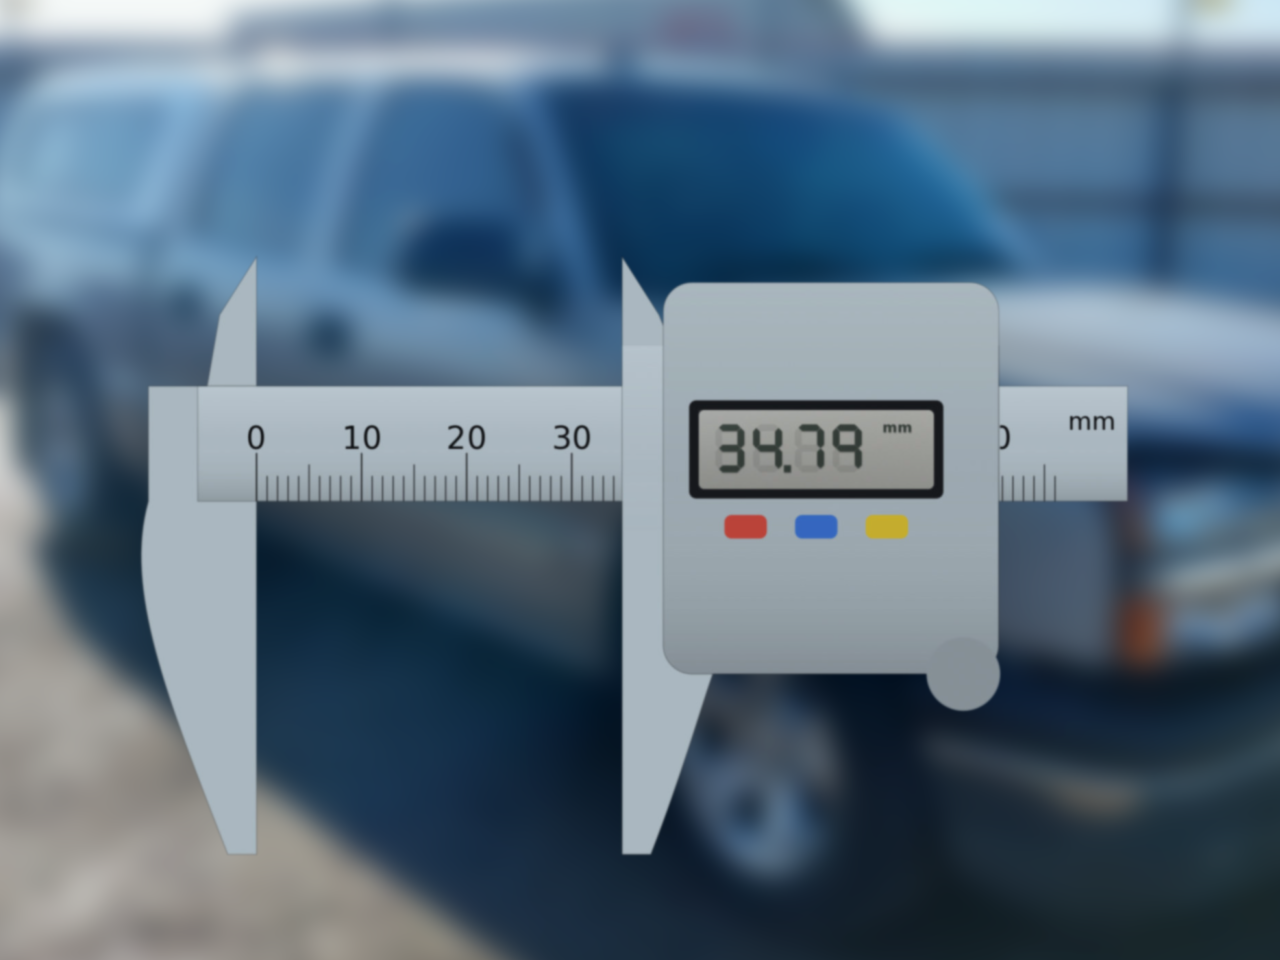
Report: 34.79 mm
